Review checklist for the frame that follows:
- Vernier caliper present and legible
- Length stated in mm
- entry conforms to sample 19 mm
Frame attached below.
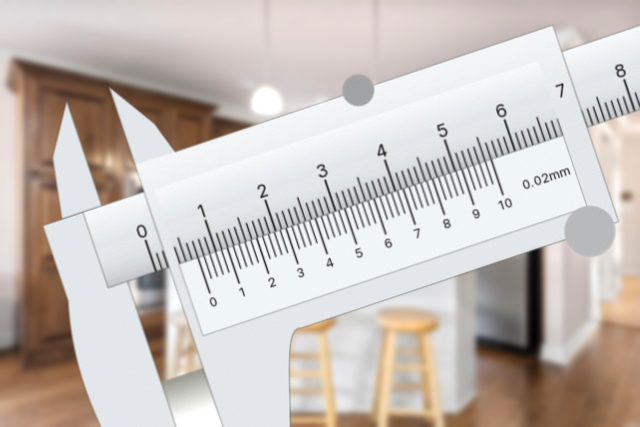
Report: 7.0 mm
